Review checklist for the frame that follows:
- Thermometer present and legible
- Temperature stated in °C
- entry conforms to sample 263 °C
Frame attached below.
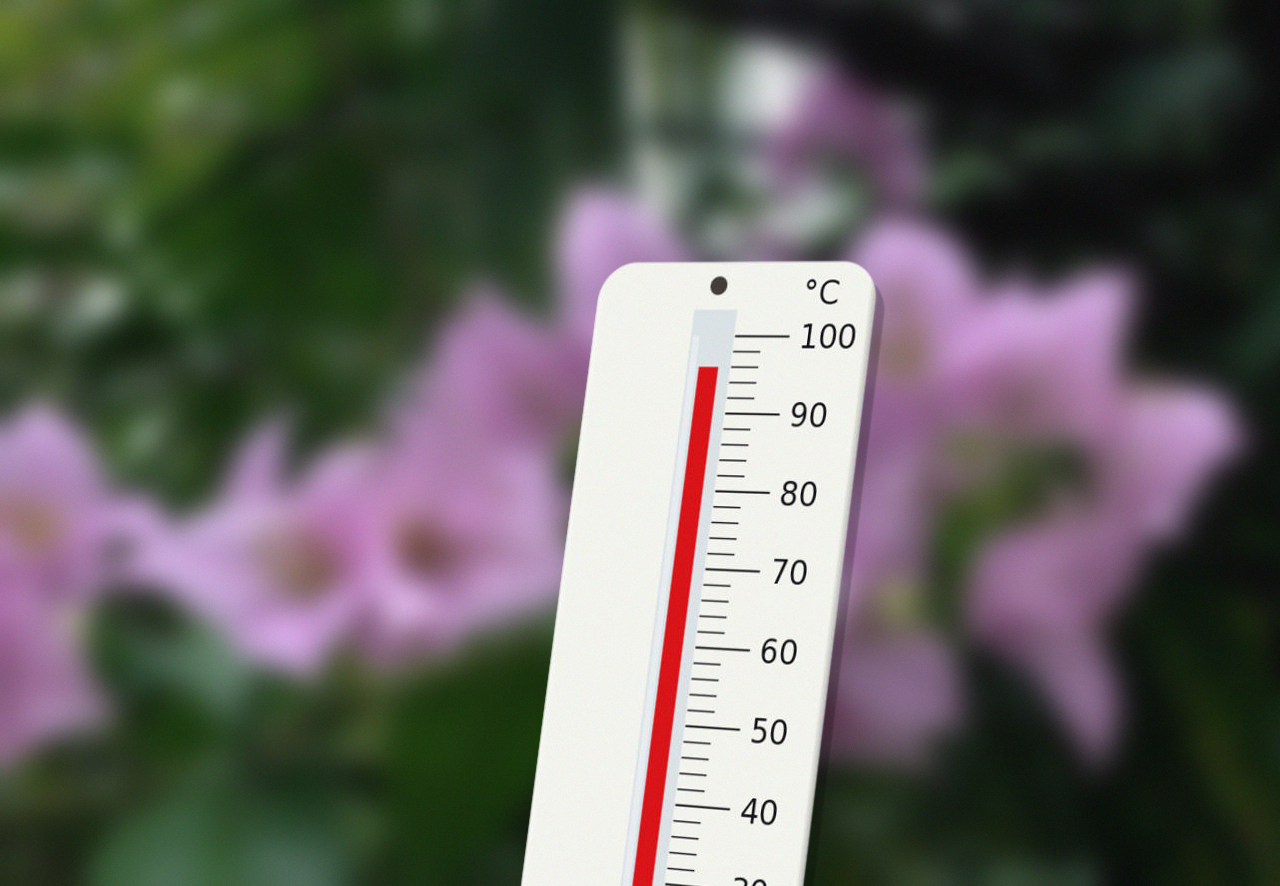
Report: 96 °C
